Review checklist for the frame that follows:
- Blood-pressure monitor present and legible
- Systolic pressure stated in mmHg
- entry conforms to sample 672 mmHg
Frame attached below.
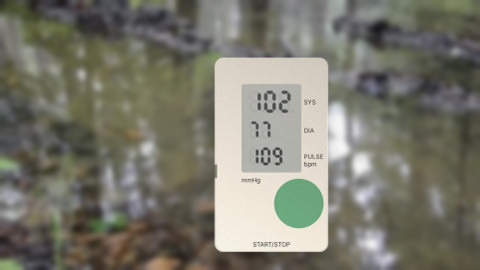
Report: 102 mmHg
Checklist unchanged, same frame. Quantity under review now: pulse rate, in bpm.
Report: 109 bpm
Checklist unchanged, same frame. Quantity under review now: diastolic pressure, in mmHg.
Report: 77 mmHg
